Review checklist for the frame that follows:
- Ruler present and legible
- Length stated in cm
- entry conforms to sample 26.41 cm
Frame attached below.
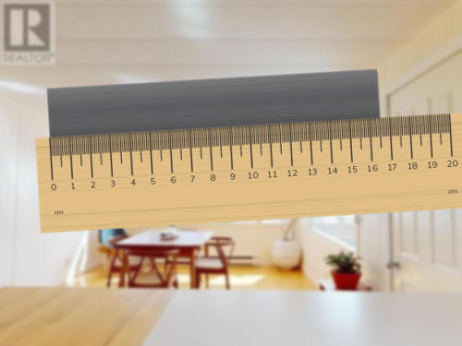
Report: 16.5 cm
